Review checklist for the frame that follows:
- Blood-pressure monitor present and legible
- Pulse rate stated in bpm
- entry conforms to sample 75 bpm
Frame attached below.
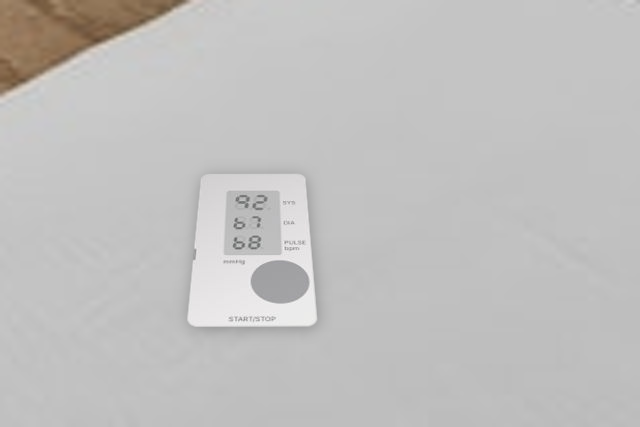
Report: 68 bpm
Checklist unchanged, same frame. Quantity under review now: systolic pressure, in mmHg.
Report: 92 mmHg
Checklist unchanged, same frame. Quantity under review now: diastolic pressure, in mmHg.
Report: 67 mmHg
